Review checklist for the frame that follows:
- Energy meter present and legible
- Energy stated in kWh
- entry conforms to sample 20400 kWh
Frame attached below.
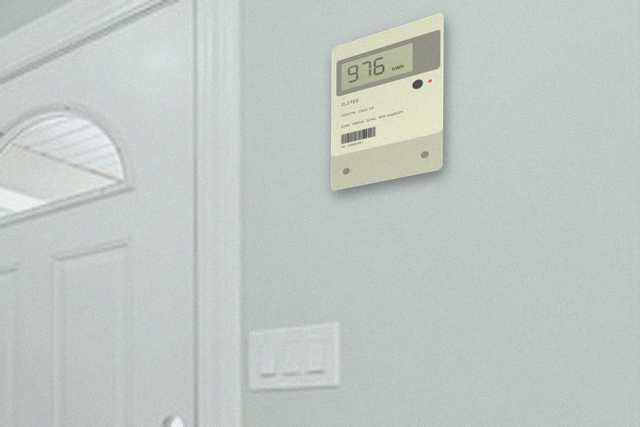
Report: 976 kWh
